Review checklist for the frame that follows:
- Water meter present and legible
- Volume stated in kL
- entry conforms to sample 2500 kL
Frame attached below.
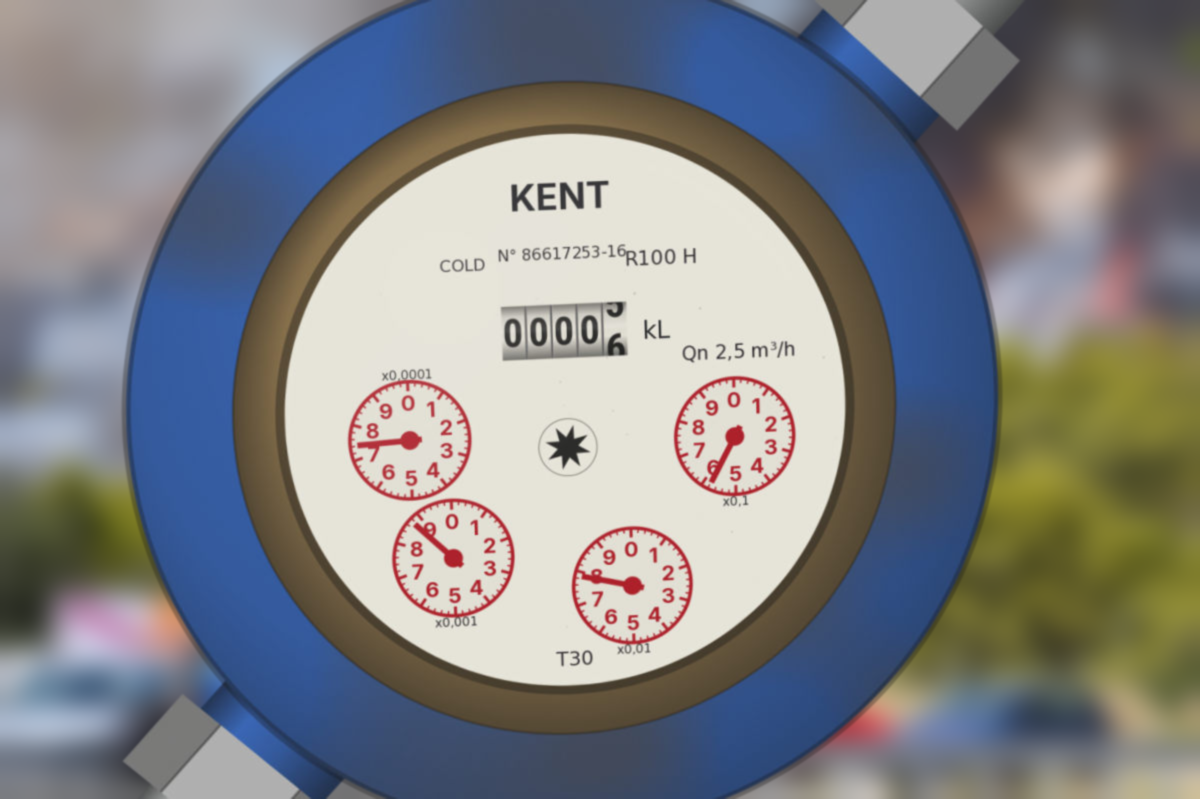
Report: 5.5787 kL
